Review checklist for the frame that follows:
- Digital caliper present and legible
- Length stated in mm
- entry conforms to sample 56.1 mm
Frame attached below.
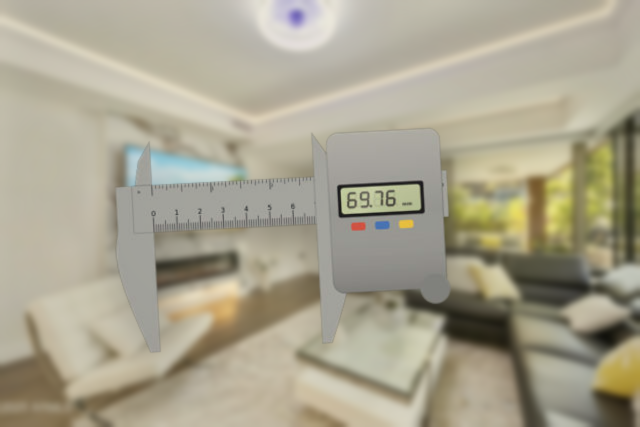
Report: 69.76 mm
